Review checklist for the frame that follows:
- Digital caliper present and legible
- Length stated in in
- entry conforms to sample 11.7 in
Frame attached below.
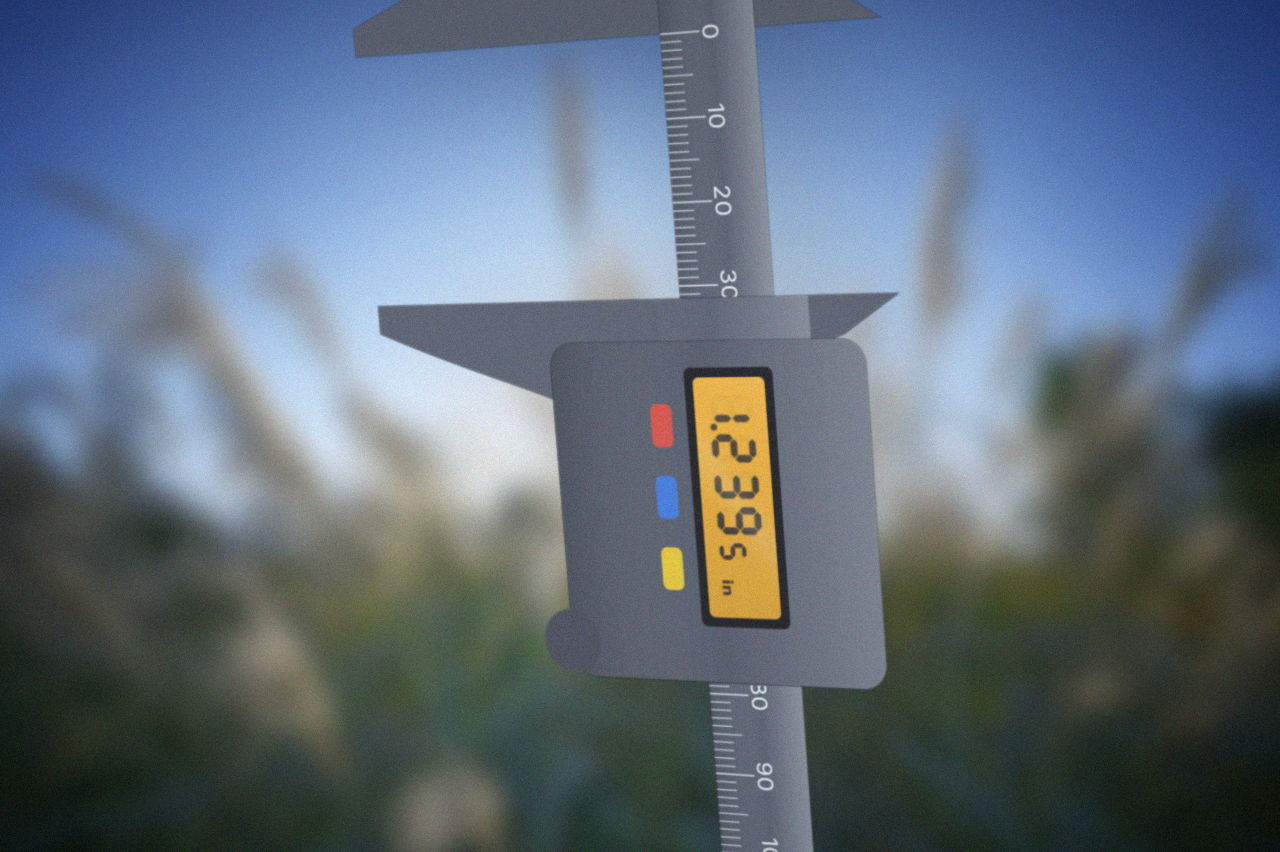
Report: 1.2395 in
